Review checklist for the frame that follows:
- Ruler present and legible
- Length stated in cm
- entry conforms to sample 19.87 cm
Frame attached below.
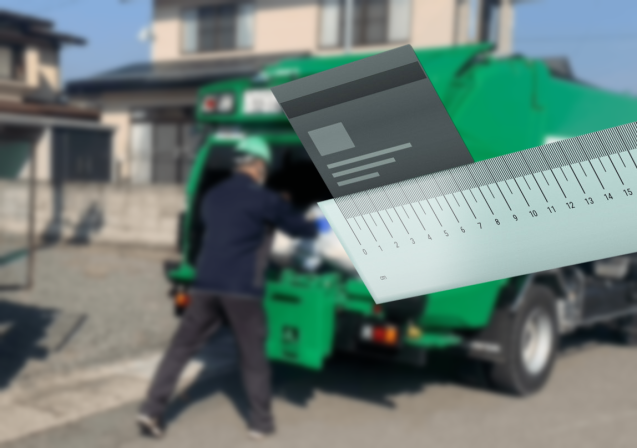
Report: 8.5 cm
